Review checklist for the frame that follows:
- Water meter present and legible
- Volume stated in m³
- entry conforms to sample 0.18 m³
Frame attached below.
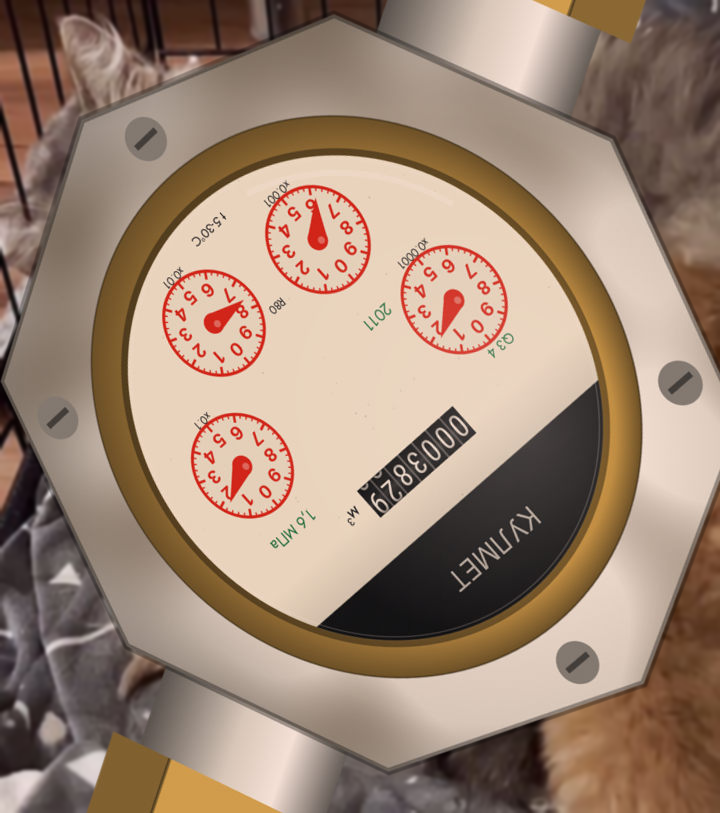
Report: 3829.1761 m³
